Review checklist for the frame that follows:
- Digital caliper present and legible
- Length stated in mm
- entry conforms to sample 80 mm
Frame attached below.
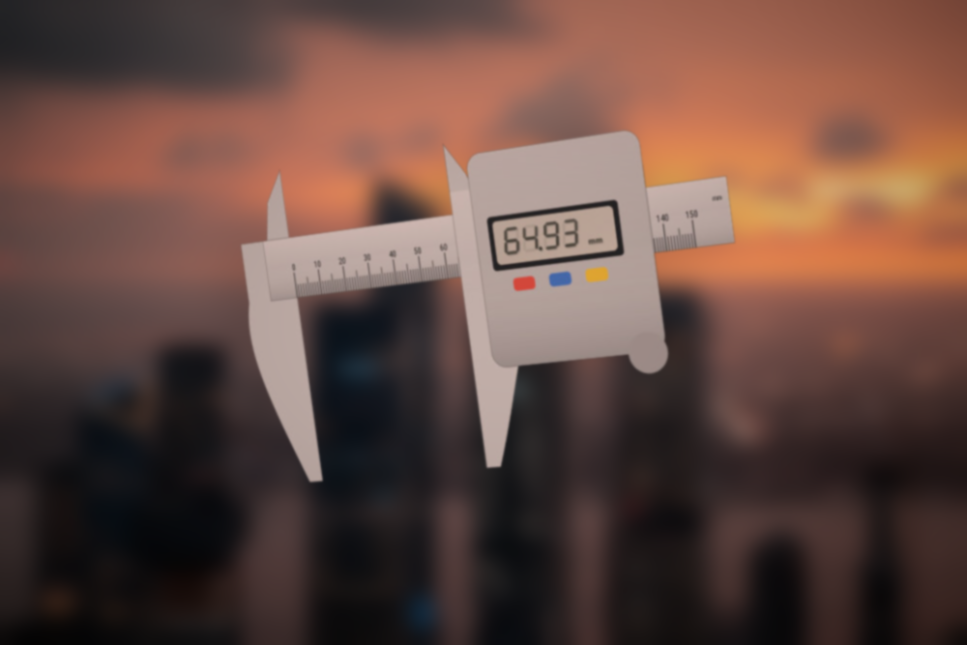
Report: 64.93 mm
